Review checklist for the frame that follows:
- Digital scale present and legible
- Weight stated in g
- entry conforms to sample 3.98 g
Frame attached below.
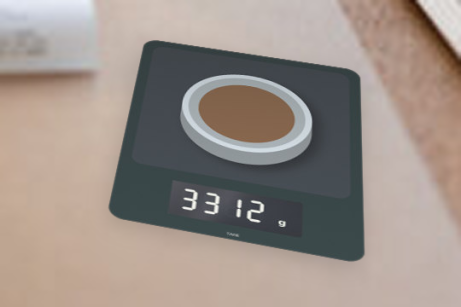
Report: 3312 g
